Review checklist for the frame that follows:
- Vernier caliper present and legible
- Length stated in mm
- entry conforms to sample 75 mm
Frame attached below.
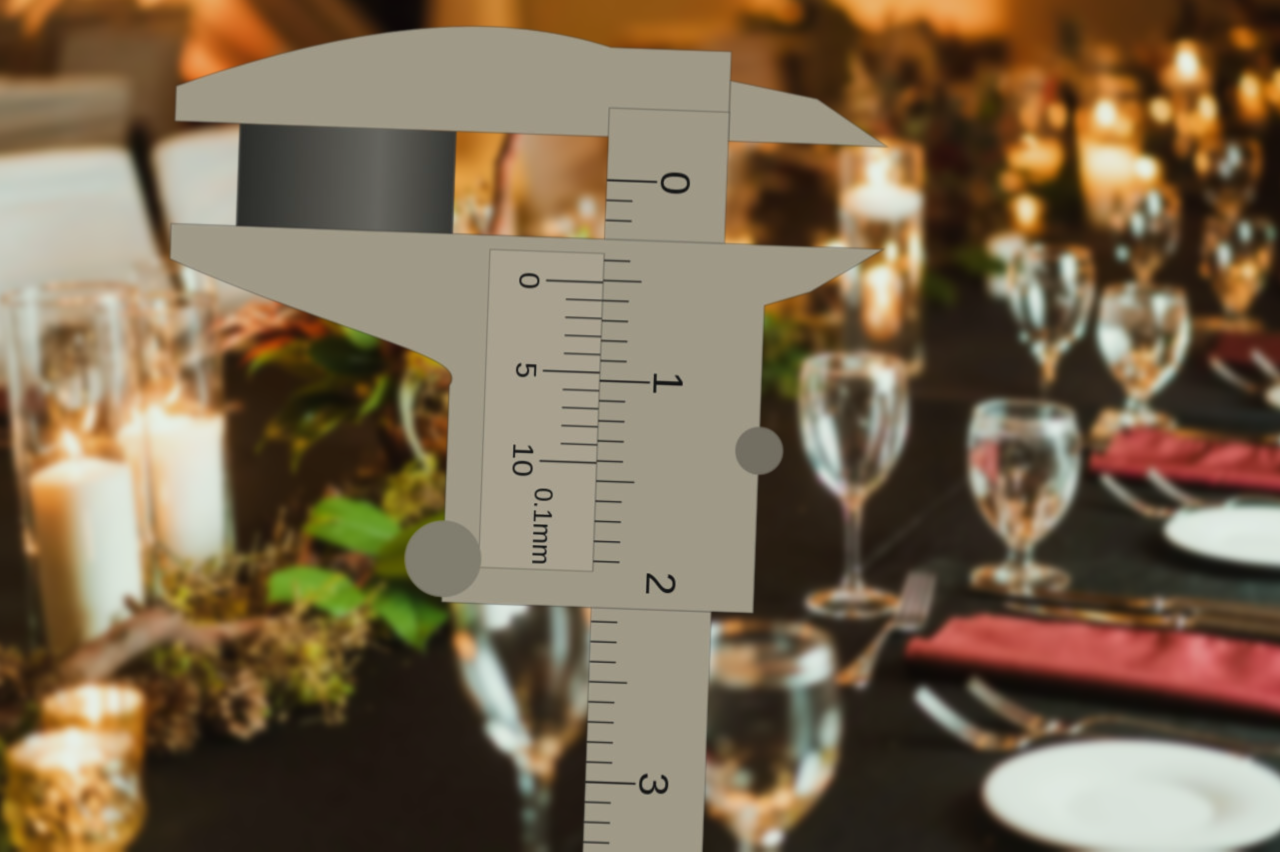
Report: 5.1 mm
